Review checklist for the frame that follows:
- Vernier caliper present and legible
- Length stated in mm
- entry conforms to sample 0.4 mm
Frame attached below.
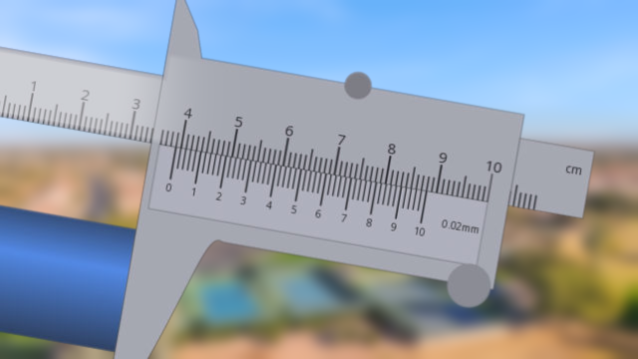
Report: 39.0 mm
